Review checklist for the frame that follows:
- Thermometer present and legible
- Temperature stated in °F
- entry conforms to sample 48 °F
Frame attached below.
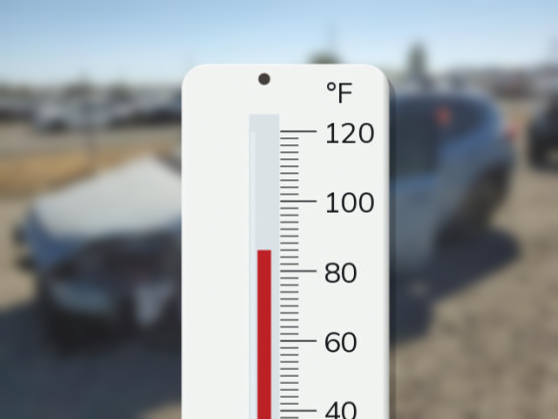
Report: 86 °F
